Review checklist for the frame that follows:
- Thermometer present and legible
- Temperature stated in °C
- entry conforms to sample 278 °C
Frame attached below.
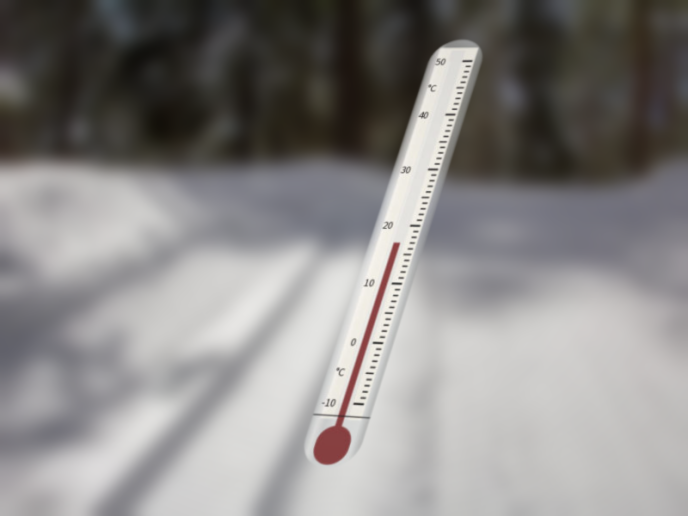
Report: 17 °C
